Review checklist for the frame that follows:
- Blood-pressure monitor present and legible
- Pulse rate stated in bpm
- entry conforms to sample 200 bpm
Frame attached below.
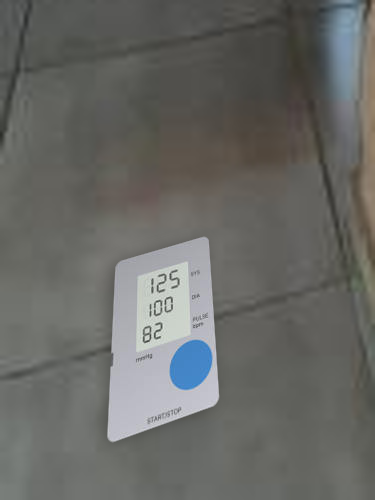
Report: 82 bpm
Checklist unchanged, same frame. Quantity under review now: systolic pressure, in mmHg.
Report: 125 mmHg
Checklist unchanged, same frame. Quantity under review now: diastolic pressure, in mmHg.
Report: 100 mmHg
